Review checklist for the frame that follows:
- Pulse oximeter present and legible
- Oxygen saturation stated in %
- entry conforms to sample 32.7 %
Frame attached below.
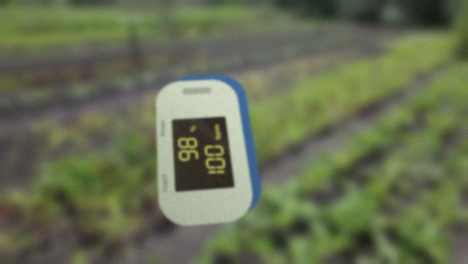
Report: 98 %
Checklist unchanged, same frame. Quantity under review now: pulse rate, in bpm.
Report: 100 bpm
